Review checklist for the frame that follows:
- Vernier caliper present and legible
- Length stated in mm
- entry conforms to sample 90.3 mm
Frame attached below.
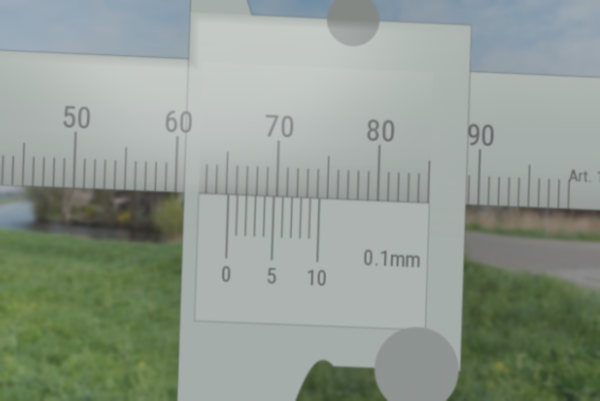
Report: 65.2 mm
